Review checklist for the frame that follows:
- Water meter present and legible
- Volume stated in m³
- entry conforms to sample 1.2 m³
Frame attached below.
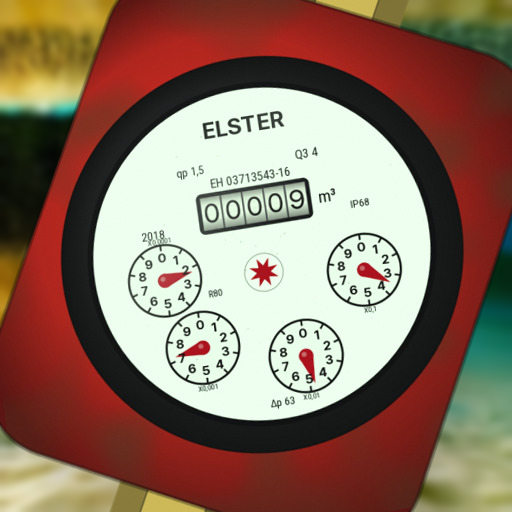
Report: 9.3472 m³
